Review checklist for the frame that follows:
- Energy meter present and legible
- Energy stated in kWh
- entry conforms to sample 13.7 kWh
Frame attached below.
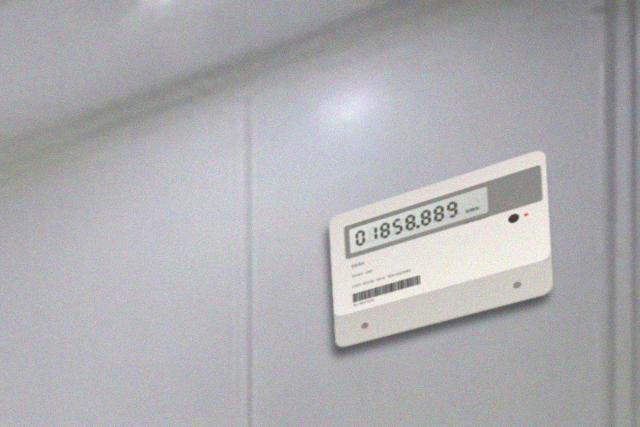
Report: 1858.889 kWh
